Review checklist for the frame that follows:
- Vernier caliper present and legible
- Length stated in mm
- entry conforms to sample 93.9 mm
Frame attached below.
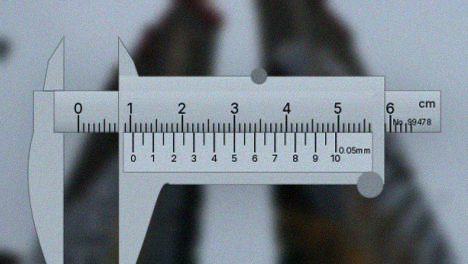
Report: 10.5 mm
